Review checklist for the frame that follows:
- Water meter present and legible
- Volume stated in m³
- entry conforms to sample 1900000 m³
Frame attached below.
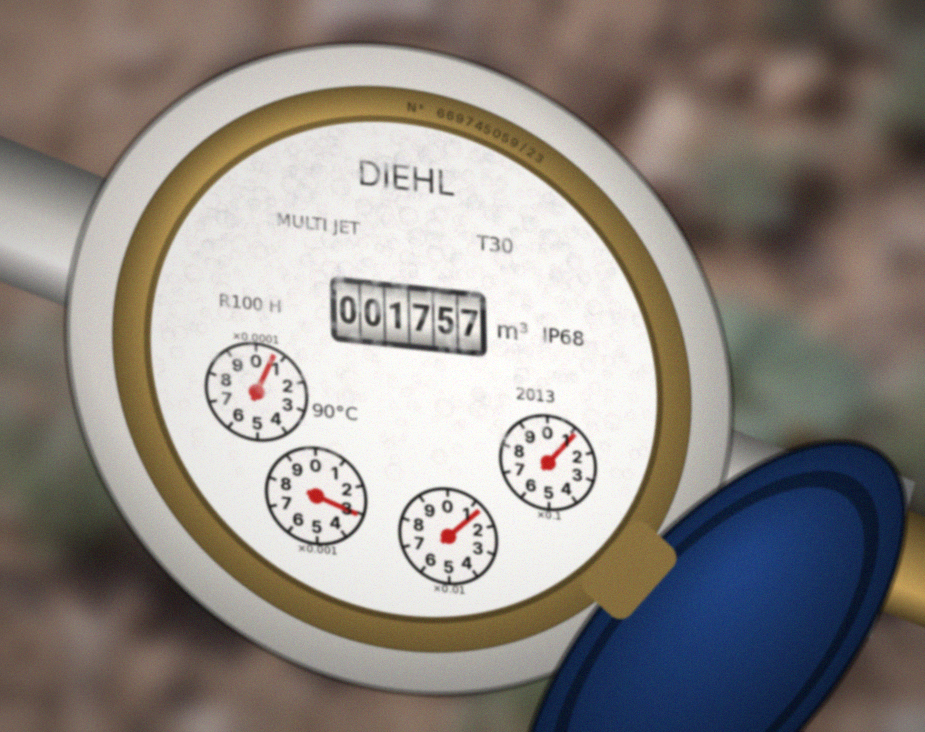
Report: 1757.1130 m³
